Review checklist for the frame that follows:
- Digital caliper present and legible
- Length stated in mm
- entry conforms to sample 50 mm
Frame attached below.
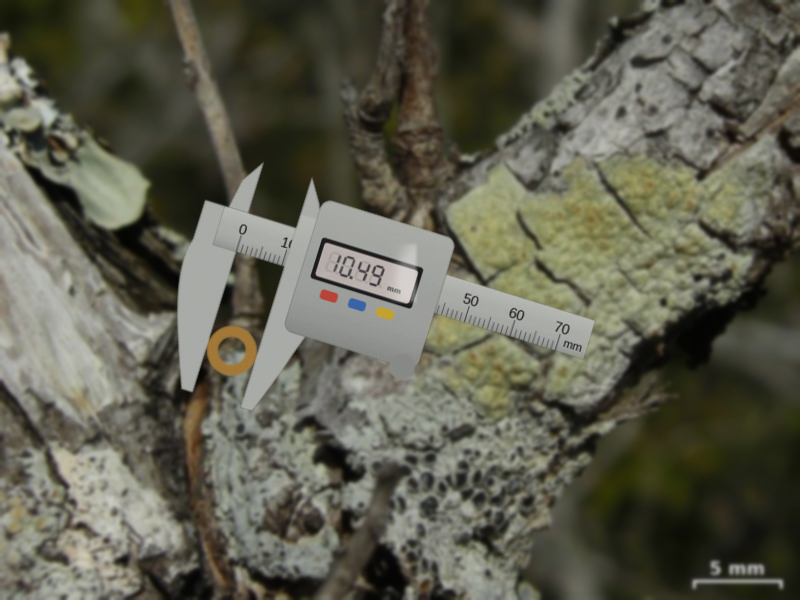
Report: 10.49 mm
